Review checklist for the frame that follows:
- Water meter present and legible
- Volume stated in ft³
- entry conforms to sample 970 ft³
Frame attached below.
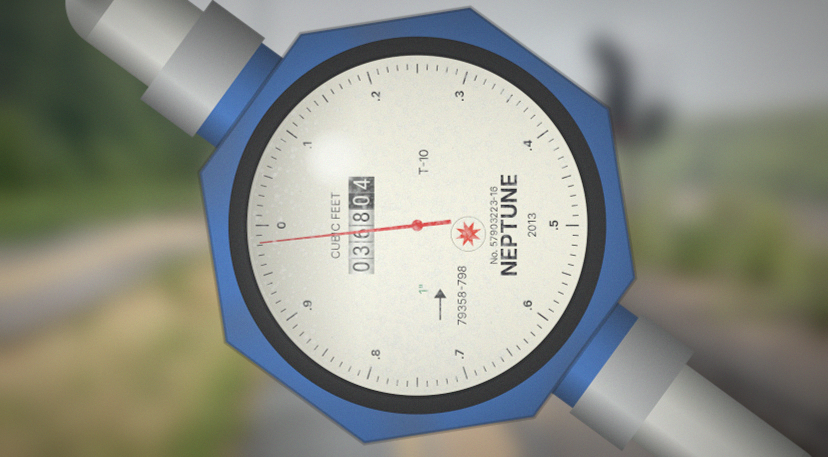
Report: 36803.98 ft³
